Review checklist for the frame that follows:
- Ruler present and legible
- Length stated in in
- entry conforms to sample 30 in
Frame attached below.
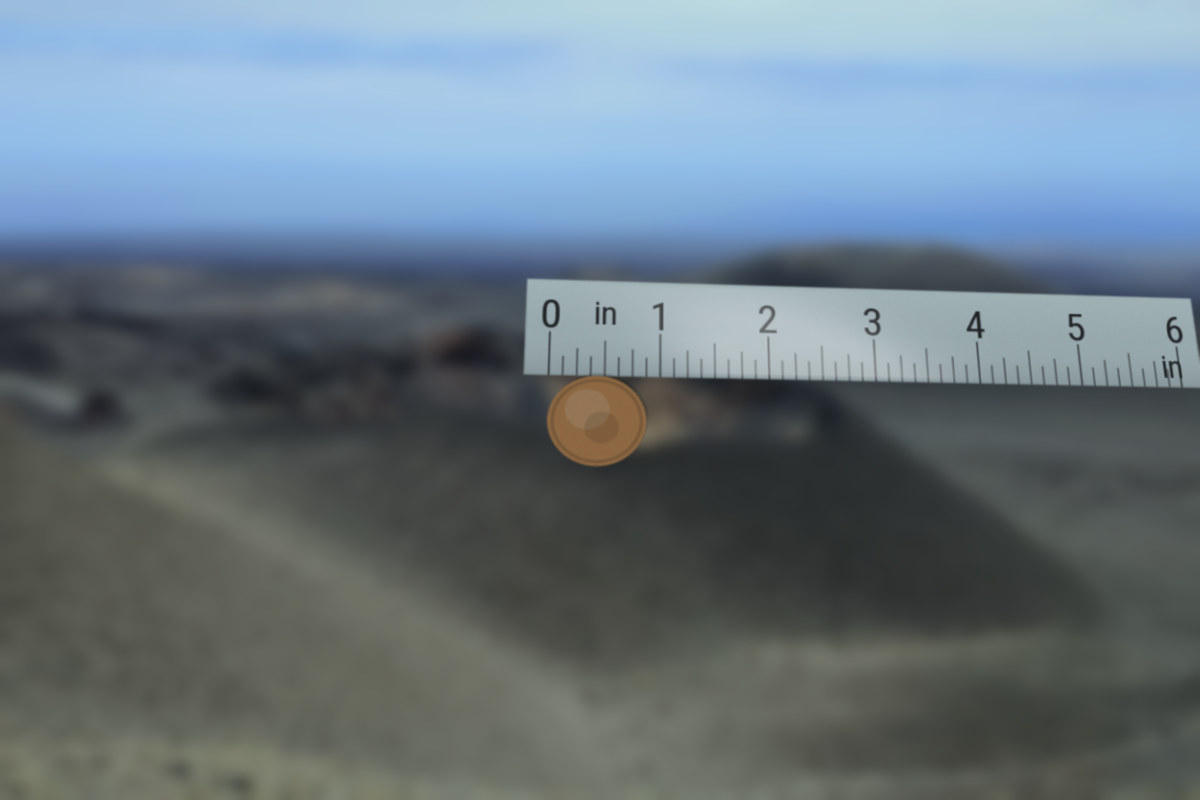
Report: 0.875 in
